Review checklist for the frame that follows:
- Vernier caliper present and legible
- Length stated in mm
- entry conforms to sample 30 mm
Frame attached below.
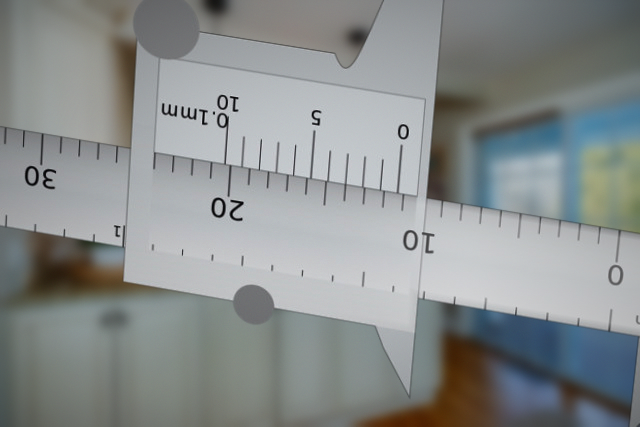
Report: 11.3 mm
